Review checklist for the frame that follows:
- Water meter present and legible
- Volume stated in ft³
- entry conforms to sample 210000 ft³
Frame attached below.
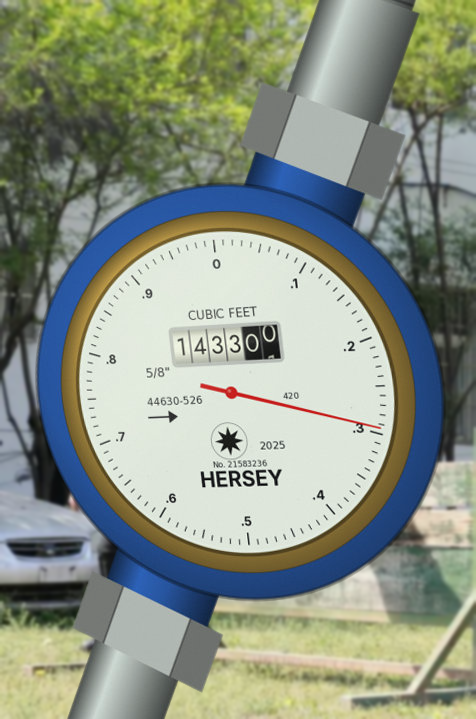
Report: 143300.29 ft³
